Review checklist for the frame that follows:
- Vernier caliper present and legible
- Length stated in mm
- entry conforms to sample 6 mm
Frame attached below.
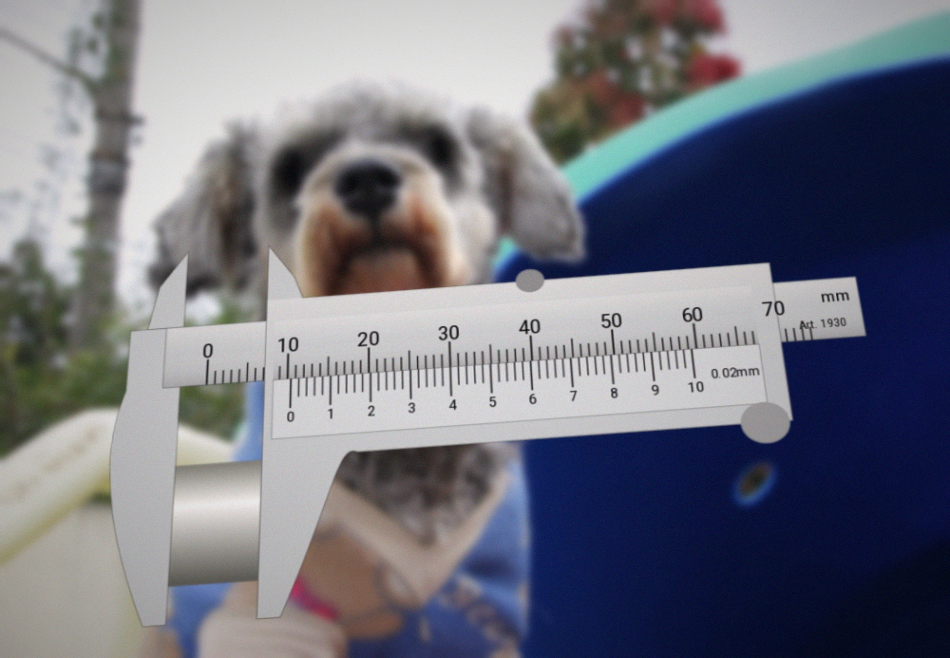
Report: 10.4 mm
